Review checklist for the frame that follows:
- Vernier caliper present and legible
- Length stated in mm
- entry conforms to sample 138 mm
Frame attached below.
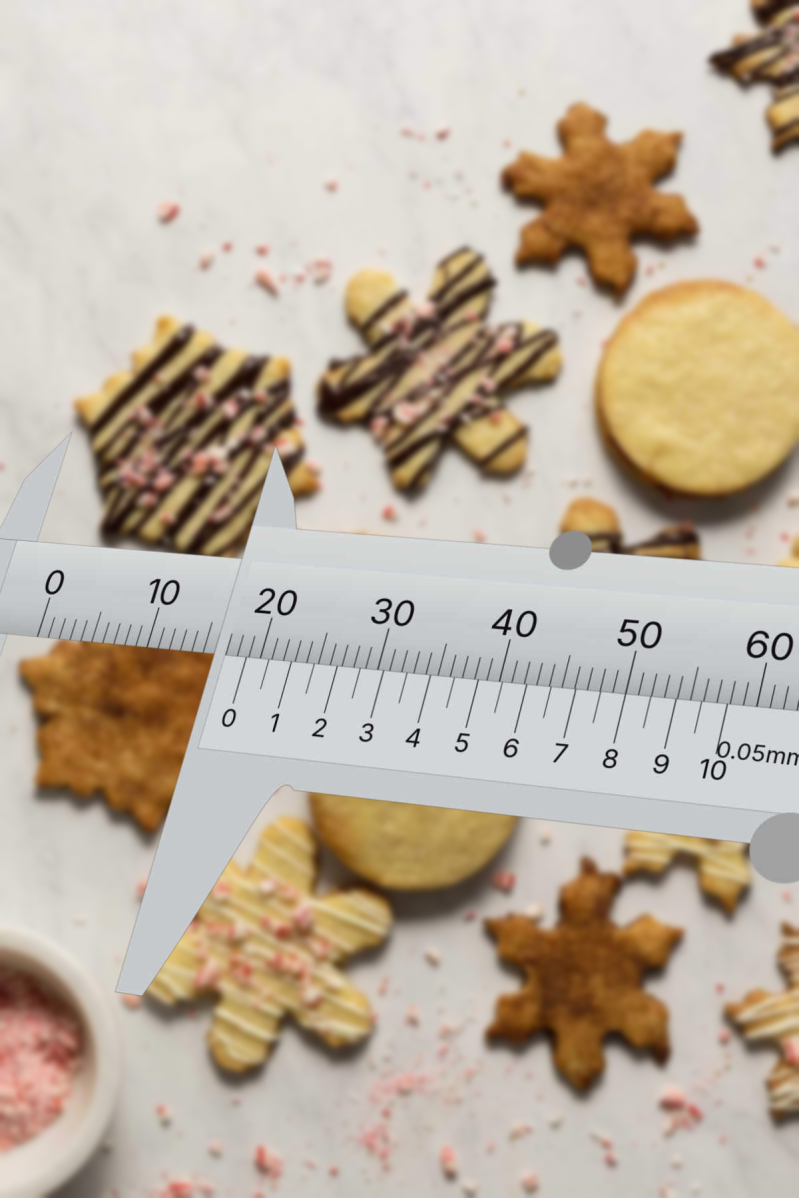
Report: 18.8 mm
